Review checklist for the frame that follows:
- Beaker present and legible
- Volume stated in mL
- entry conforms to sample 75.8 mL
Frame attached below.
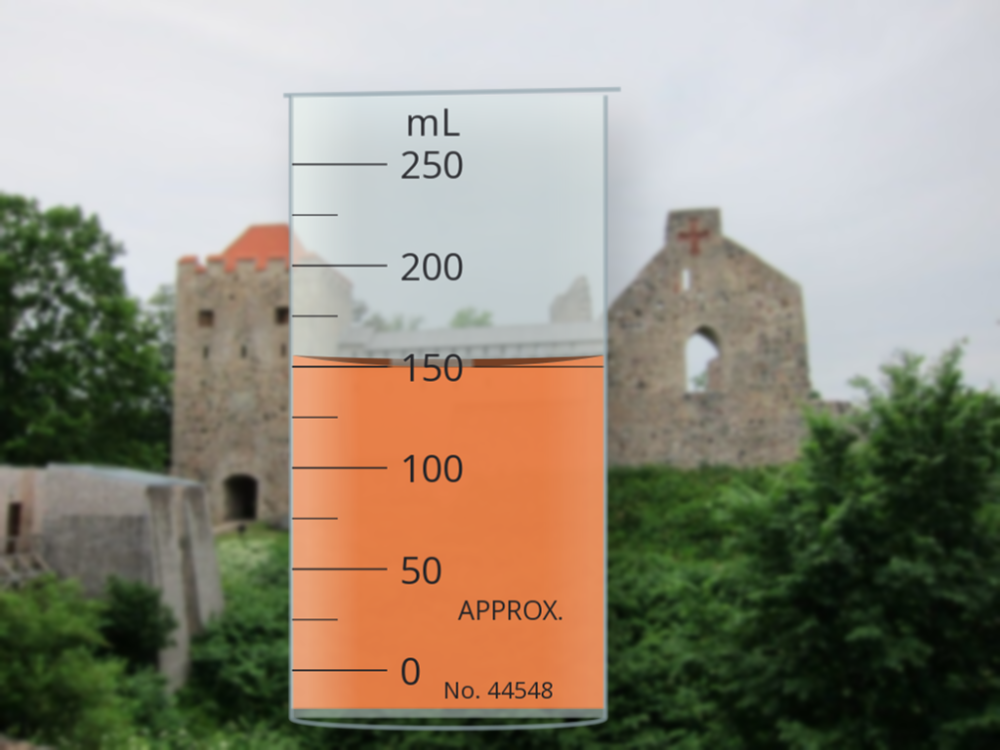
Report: 150 mL
